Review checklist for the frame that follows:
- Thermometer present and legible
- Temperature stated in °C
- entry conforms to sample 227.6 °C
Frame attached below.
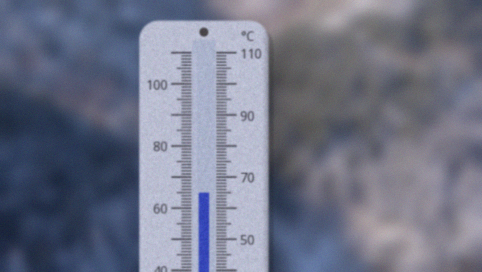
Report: 65 °C
